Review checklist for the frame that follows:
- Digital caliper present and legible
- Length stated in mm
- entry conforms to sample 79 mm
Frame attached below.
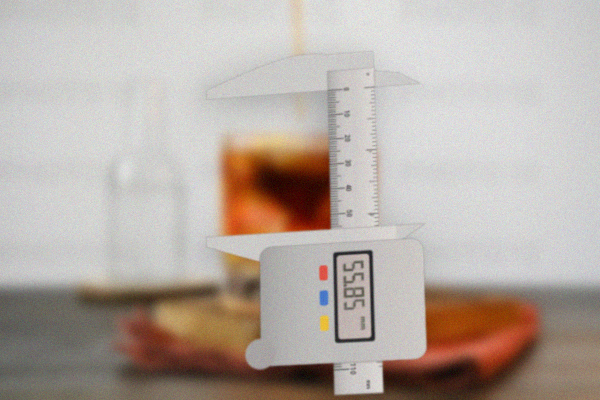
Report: 55.85 mm
